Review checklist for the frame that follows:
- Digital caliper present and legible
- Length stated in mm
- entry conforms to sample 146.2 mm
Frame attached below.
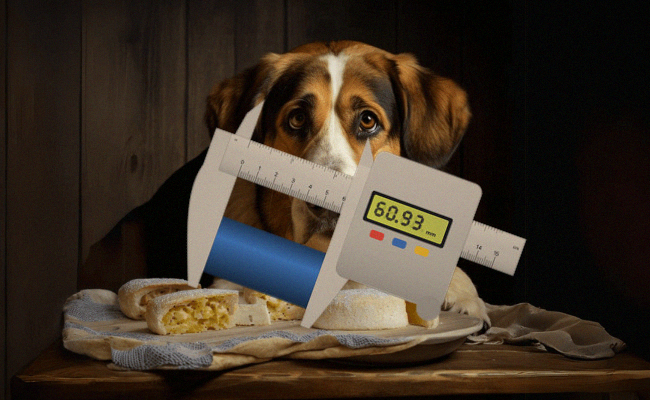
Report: 60.93 mm
